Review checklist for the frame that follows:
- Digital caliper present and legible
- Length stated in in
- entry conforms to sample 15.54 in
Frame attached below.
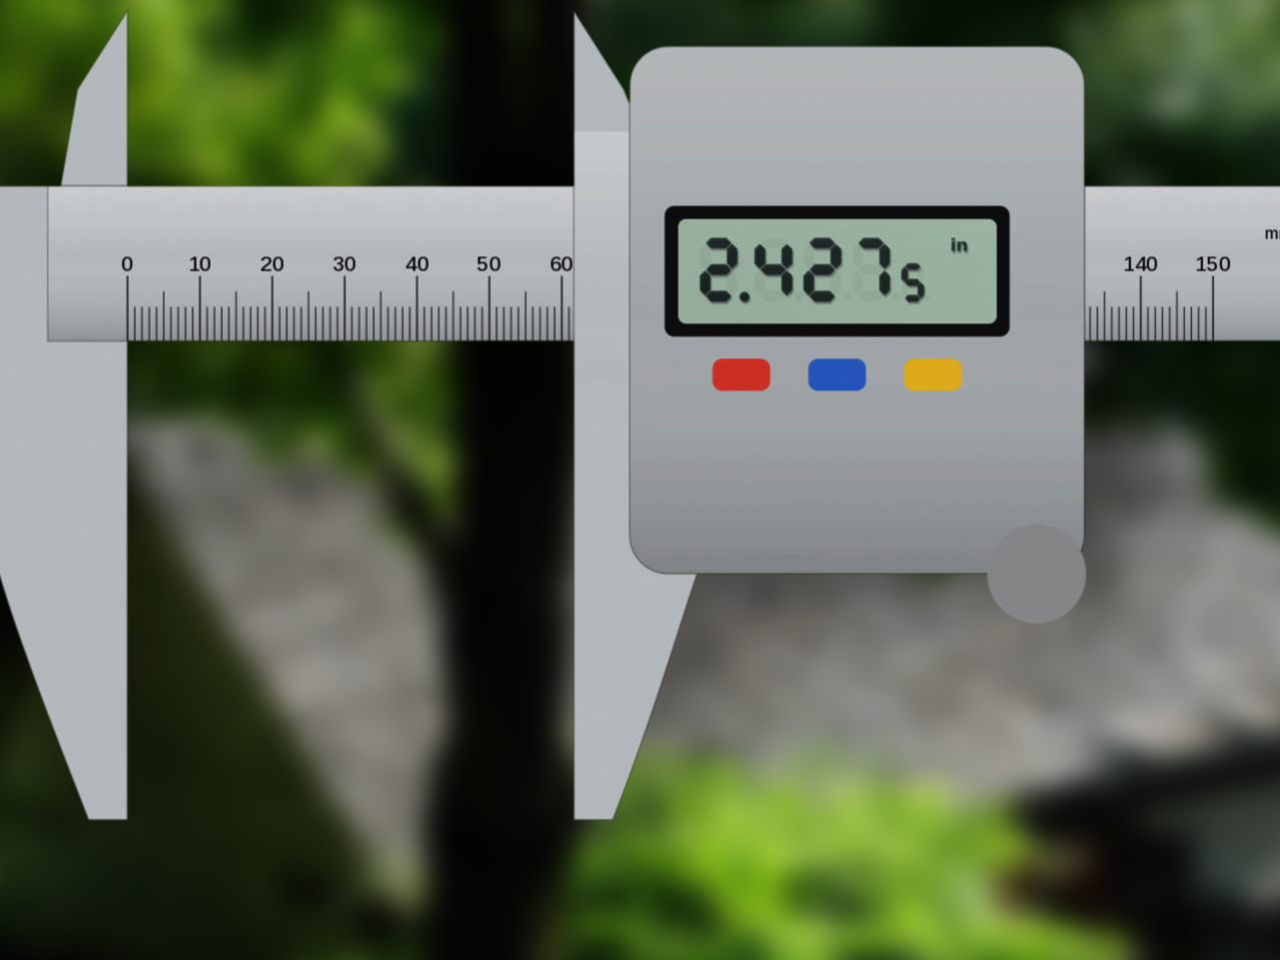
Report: 2.4275 in
